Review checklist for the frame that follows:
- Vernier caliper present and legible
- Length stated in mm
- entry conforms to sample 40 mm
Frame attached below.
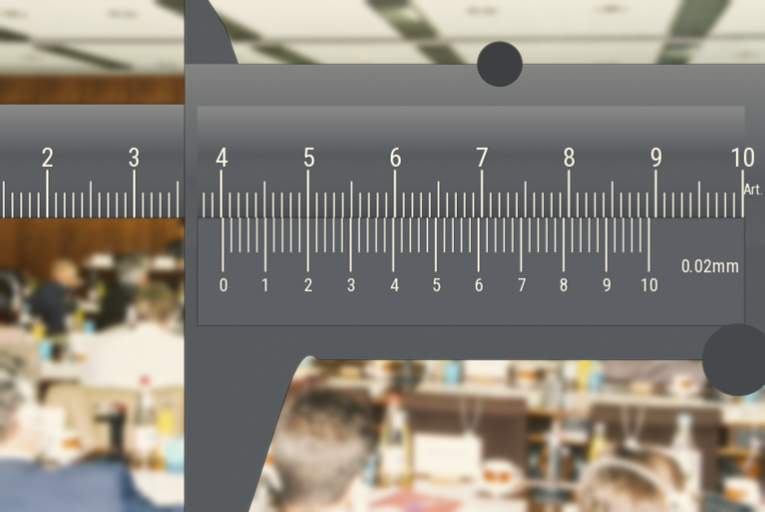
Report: 40.2 mm
